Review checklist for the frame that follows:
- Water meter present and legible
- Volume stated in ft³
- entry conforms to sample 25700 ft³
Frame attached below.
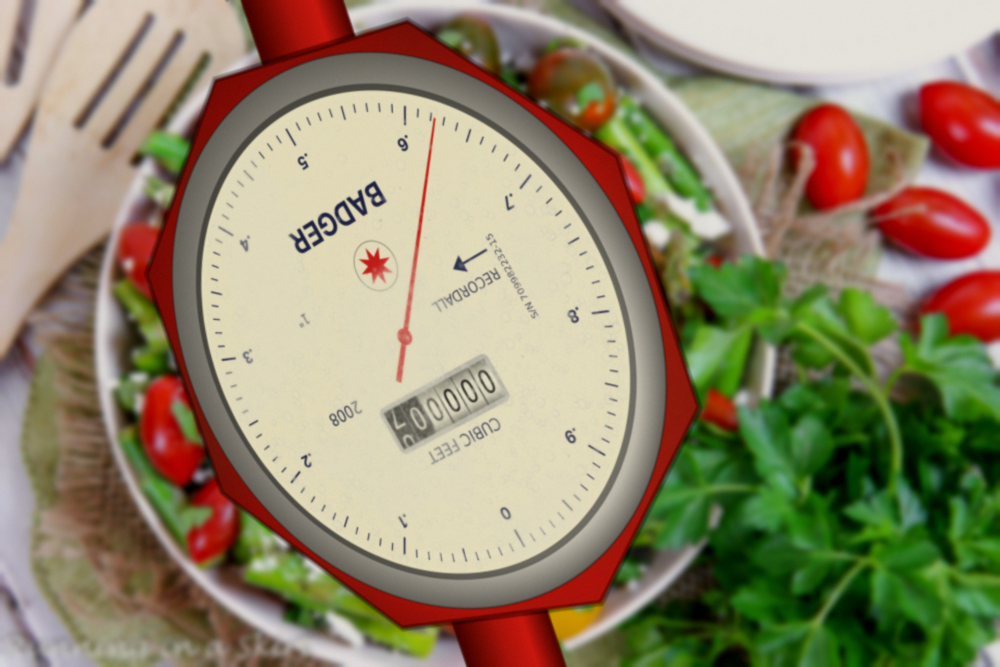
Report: 6.62 ft³
